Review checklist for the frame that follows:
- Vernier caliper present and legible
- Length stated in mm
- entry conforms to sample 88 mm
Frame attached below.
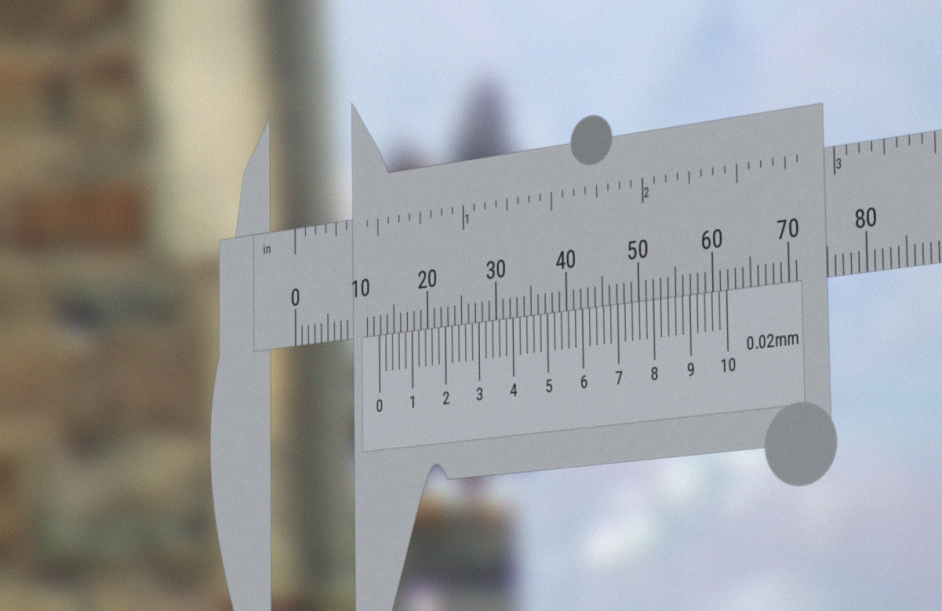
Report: 12.8 mm
